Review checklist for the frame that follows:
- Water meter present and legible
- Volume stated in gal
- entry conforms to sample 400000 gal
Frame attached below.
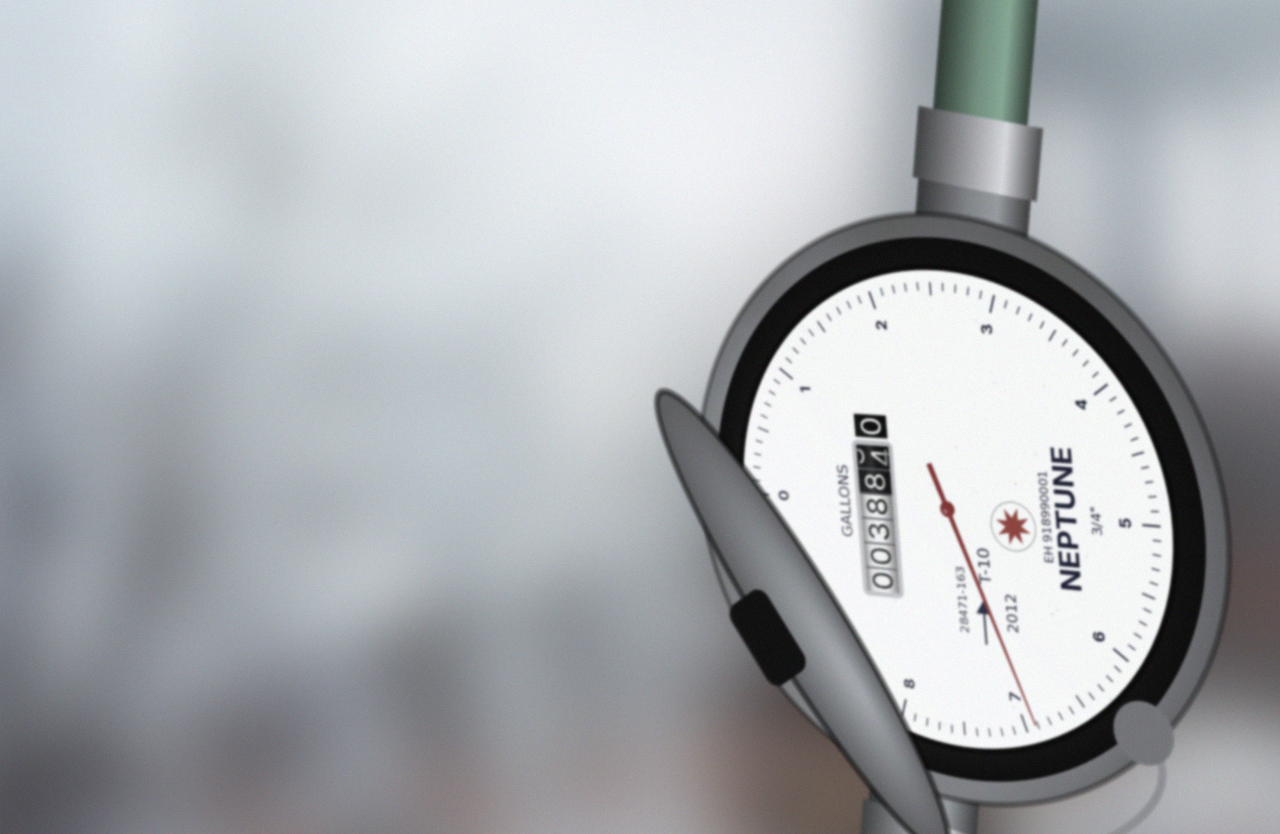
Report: 38836.9 gal
